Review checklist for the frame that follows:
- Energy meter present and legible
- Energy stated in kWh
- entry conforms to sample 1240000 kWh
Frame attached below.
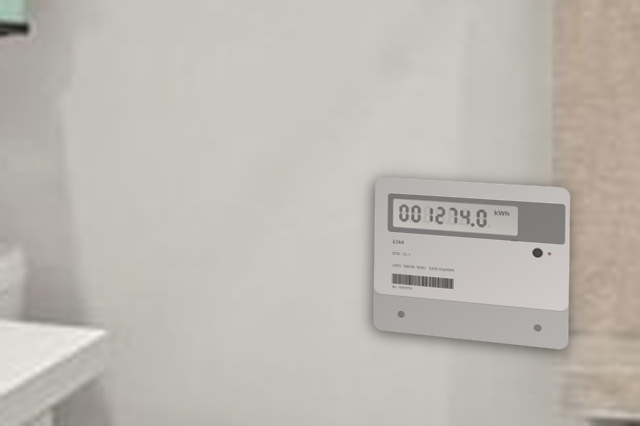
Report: 1274.0 kWh
